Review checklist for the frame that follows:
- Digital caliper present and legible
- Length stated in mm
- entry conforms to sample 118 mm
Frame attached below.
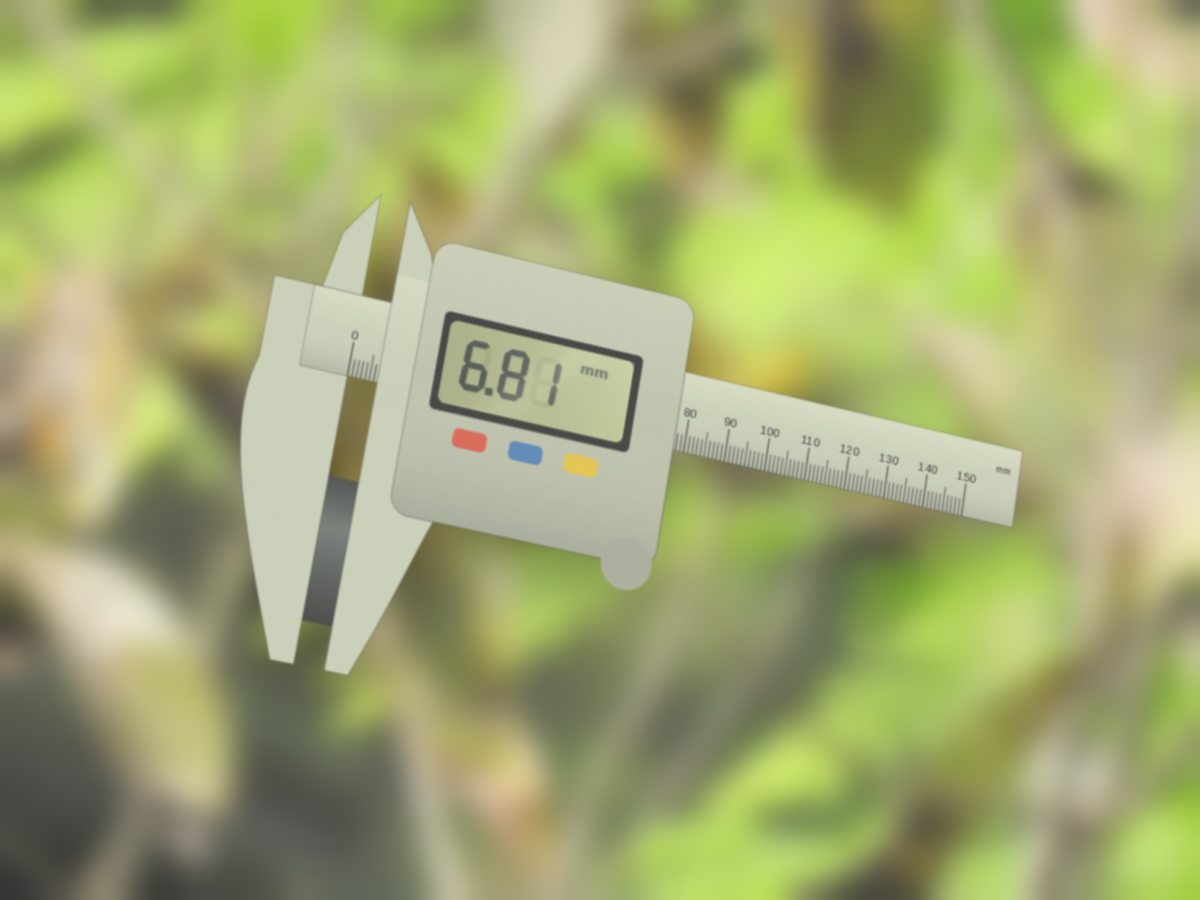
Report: 6.81 mm
